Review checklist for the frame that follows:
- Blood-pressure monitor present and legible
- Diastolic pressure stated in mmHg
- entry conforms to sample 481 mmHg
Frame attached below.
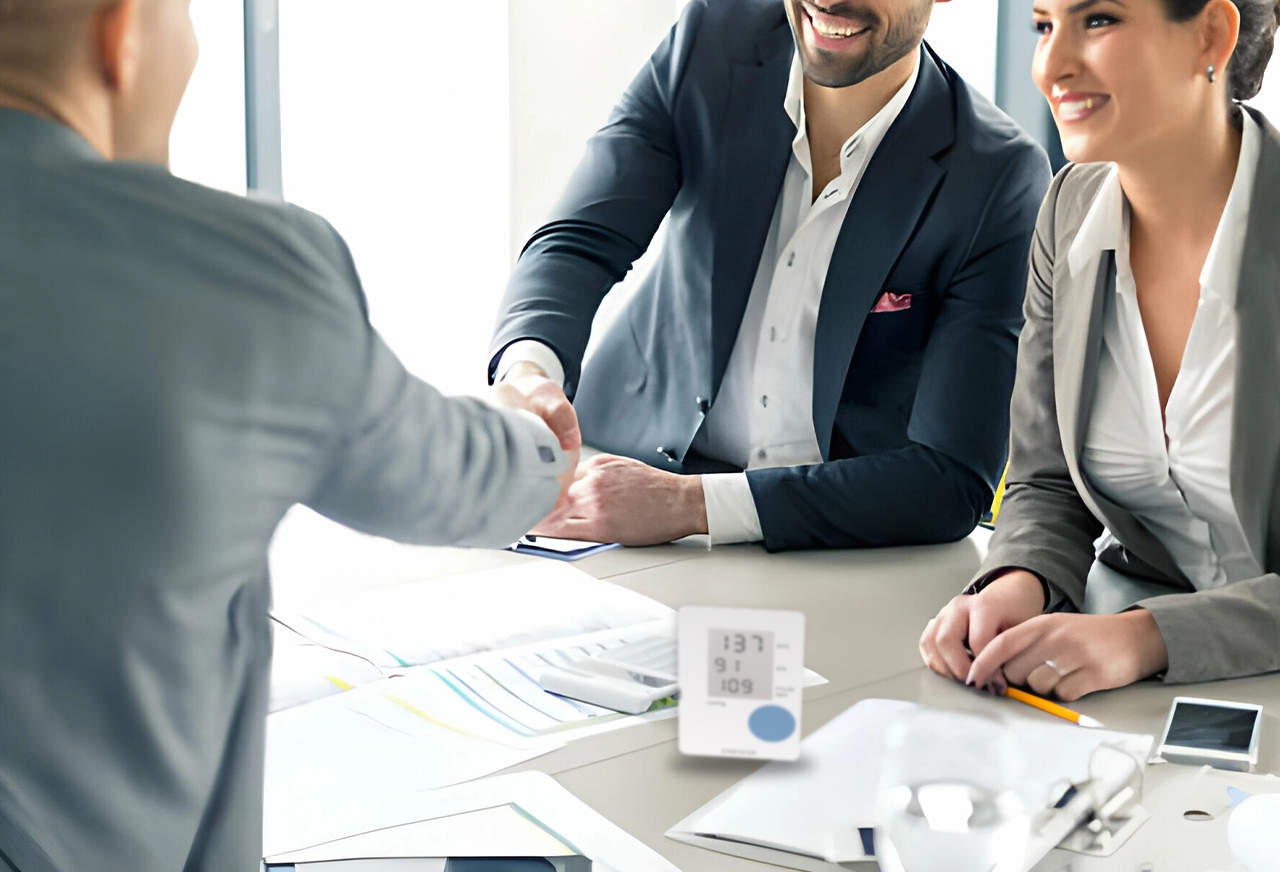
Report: 91 mmHg
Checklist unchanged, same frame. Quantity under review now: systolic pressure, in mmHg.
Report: 137 mmHg
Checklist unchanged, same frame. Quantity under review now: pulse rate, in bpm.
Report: 109 bpm
